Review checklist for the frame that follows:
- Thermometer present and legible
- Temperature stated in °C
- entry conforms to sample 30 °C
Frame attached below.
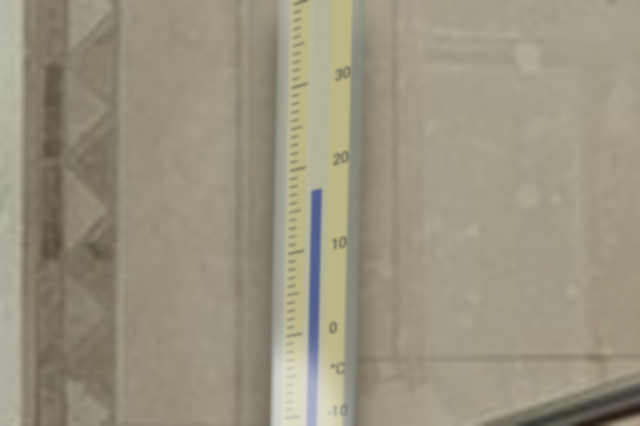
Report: 17 °C
